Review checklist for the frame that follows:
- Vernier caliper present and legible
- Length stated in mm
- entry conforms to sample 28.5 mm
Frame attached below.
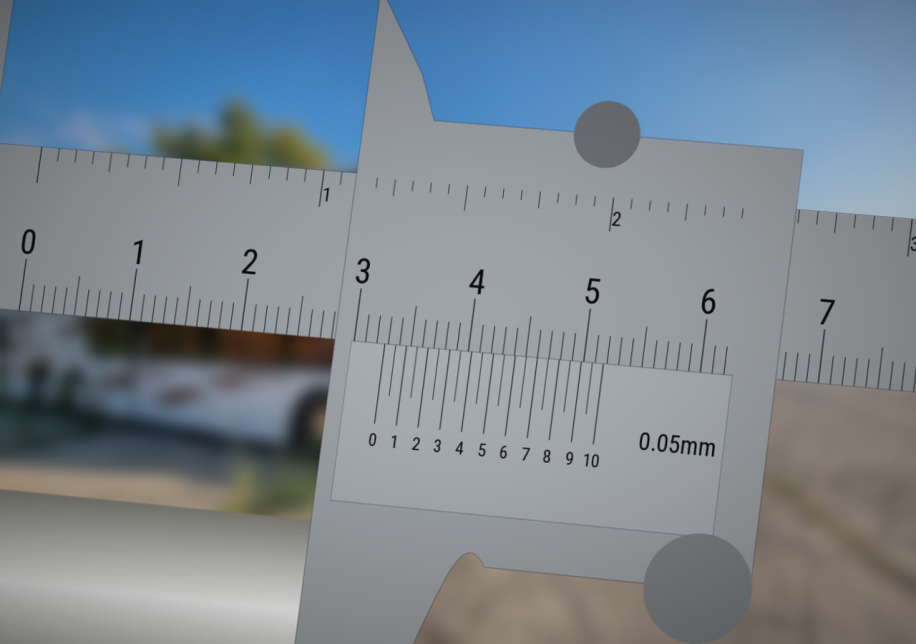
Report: 32.7 mm
